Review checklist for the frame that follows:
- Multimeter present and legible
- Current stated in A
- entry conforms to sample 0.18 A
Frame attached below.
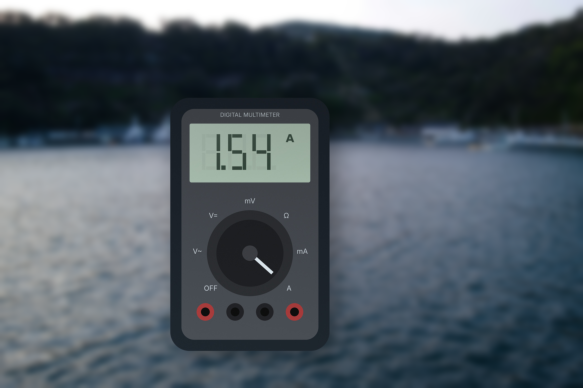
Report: 1.54 A
